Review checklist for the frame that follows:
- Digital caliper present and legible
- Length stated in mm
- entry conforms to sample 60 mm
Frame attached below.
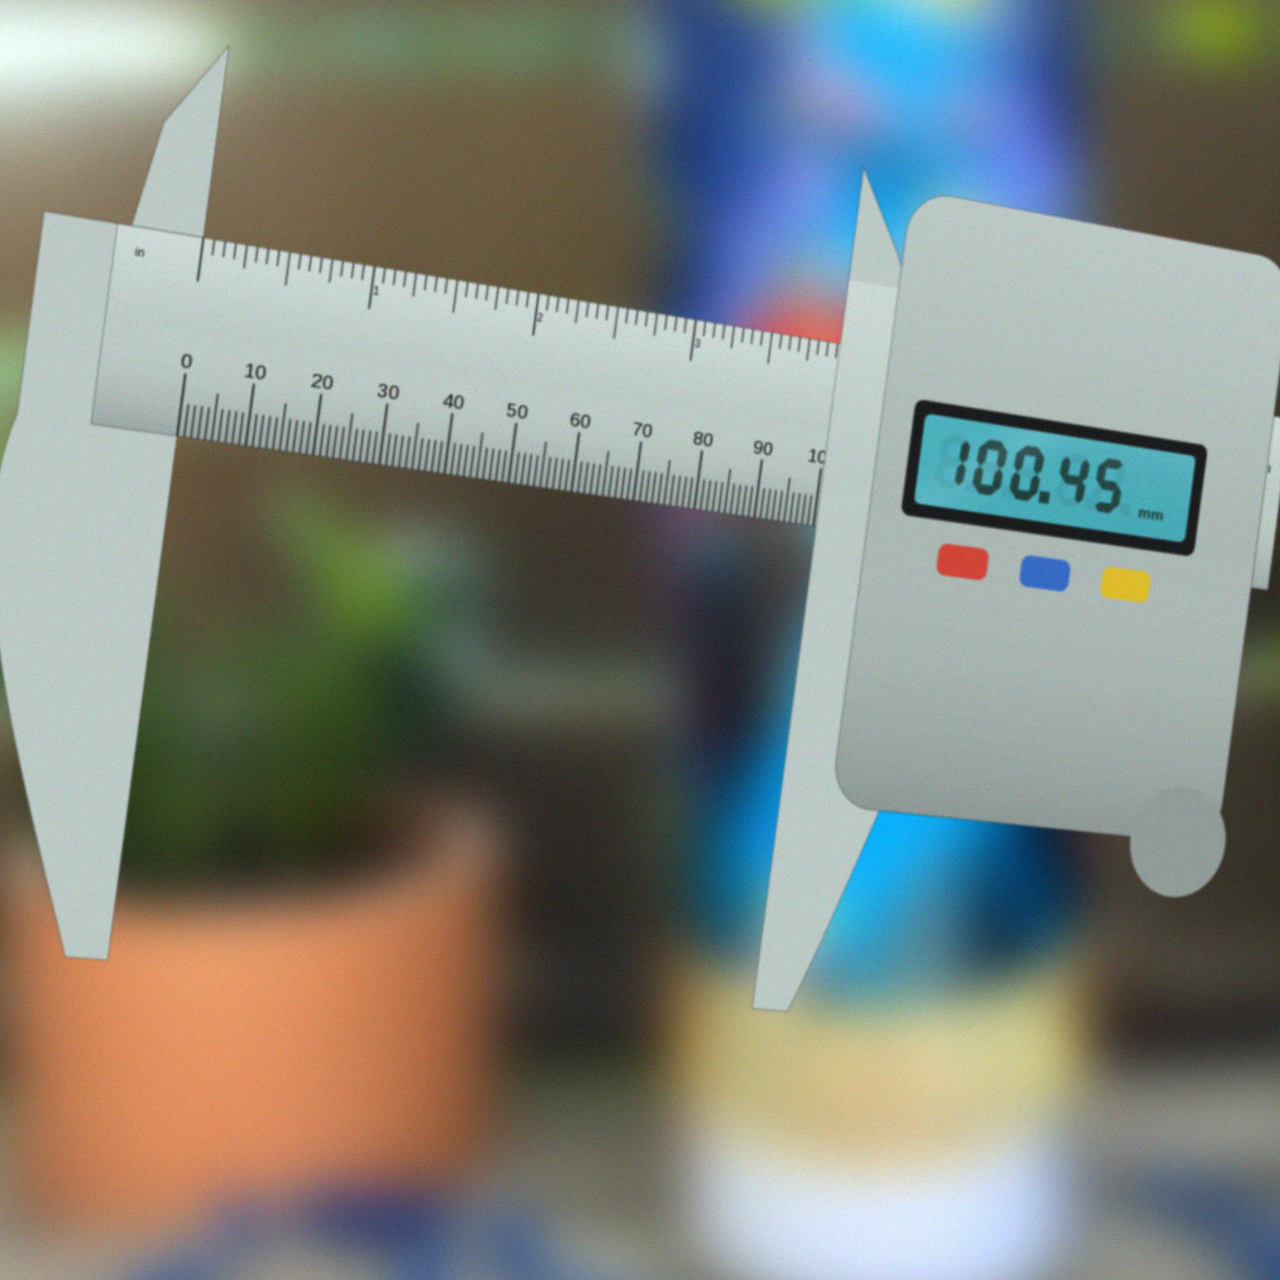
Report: 100.45 mm
